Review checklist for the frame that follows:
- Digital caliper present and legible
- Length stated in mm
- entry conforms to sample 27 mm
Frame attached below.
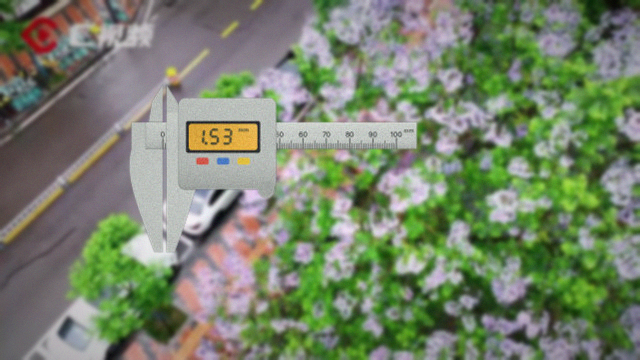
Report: 1.53 mm
